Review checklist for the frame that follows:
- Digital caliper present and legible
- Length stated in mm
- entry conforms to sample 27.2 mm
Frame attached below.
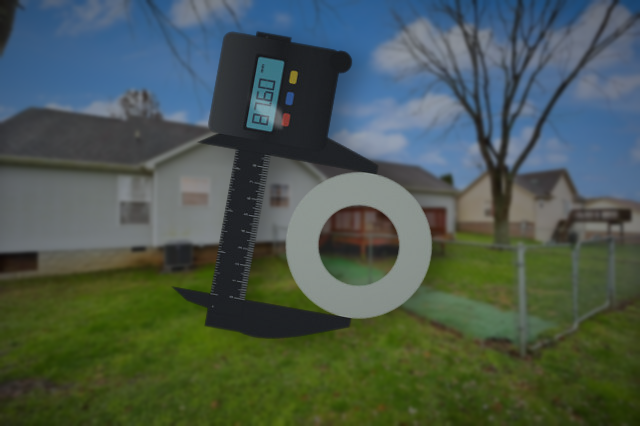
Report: 87.60 mm
